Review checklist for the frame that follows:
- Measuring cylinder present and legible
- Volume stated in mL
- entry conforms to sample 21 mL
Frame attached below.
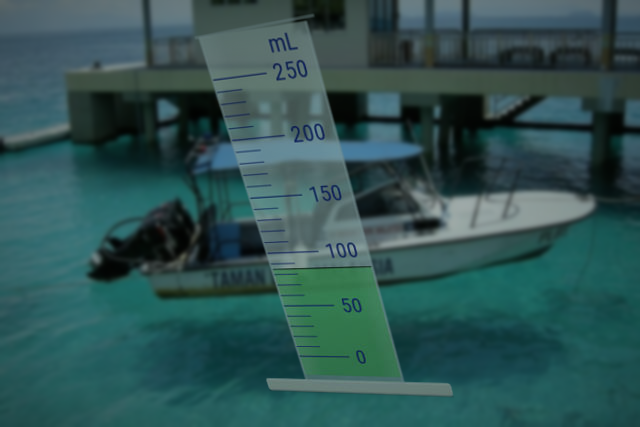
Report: 85 mL
